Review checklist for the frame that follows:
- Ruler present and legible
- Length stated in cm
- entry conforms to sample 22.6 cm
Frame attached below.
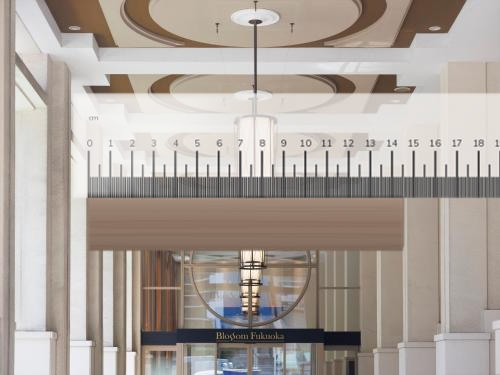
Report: 14.5 cm
